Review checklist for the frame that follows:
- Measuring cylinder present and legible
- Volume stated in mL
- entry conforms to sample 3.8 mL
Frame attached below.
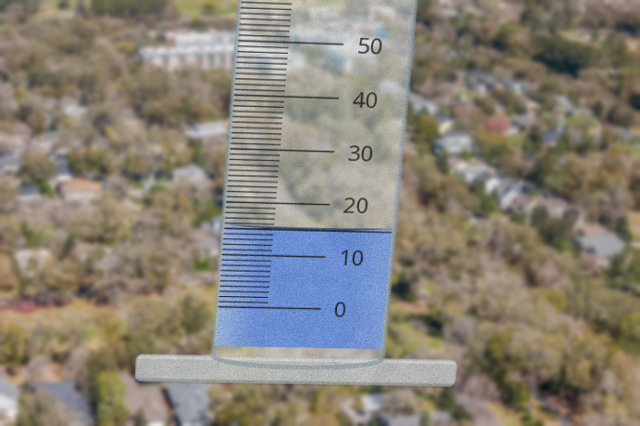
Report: 15 mL
